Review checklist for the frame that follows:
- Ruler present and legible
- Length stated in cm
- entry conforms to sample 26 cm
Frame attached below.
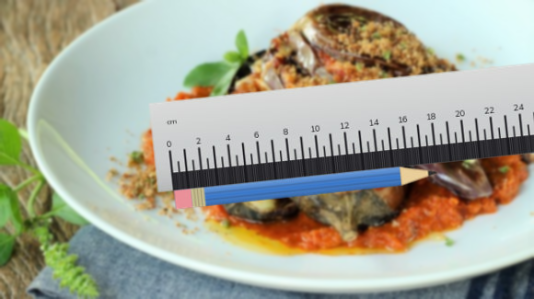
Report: 18 cm
